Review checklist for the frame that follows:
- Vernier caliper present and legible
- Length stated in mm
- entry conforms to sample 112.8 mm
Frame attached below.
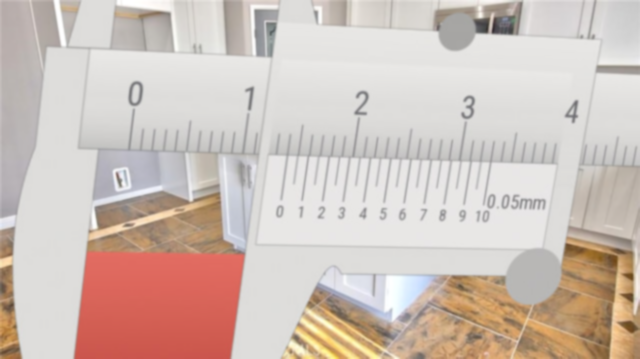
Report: 14.0 mm
